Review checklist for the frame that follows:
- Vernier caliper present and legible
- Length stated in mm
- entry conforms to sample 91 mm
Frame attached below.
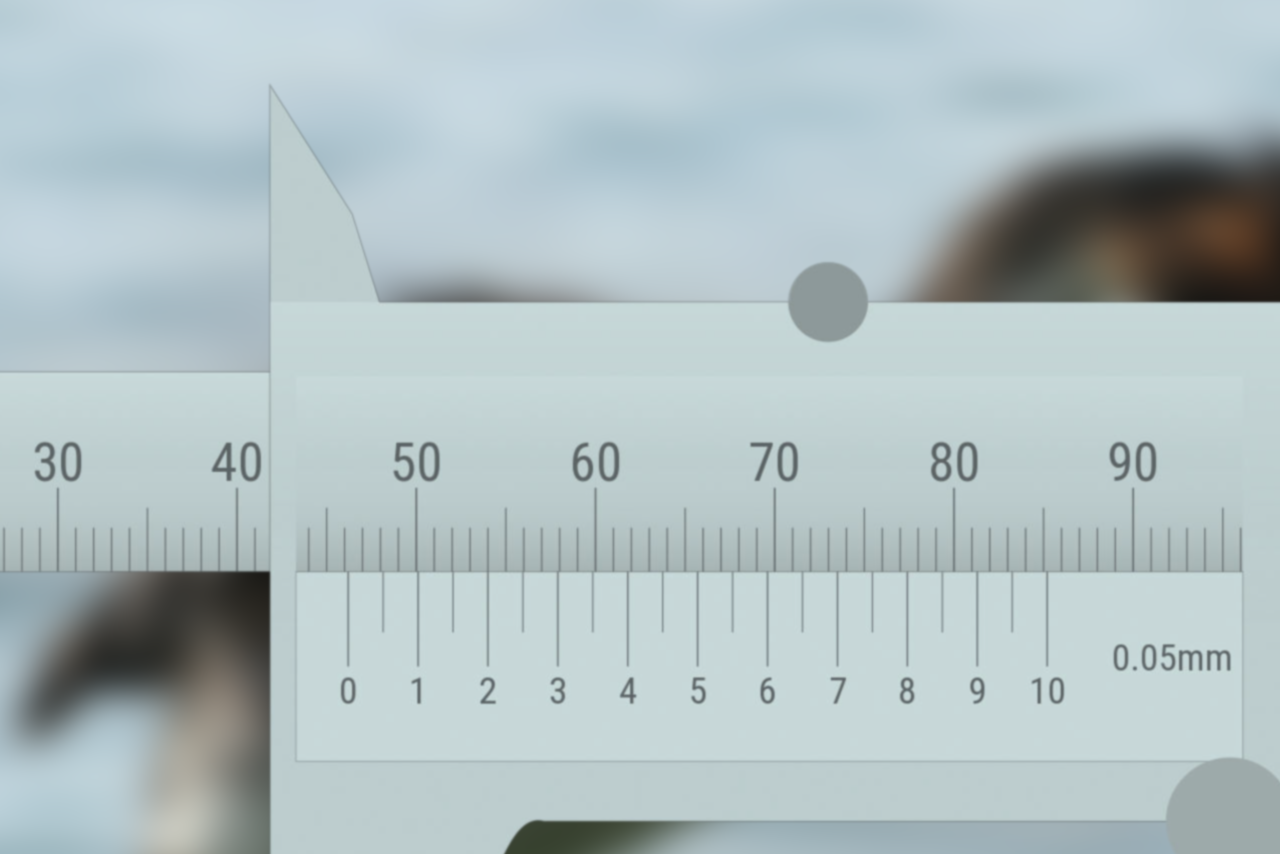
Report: 46.2 mm
